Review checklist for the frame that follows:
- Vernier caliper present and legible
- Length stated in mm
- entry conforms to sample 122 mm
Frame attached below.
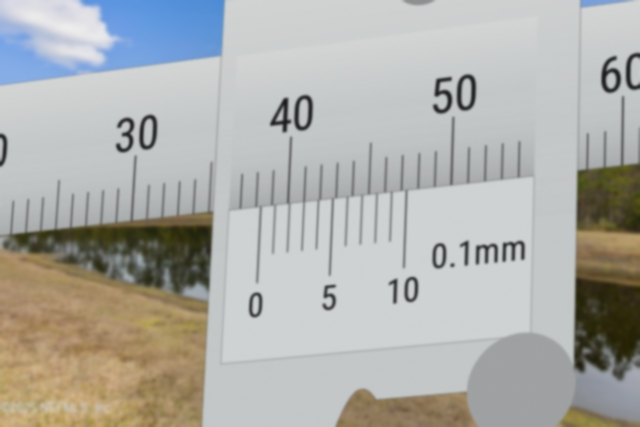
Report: 38.3 mm
